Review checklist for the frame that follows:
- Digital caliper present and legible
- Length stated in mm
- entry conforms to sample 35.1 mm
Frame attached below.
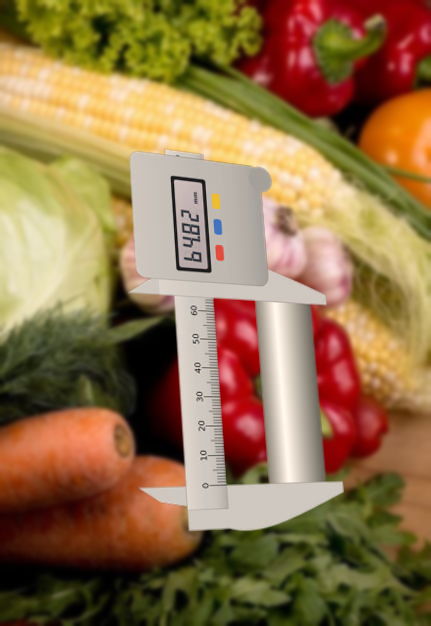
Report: 64.82 mm
